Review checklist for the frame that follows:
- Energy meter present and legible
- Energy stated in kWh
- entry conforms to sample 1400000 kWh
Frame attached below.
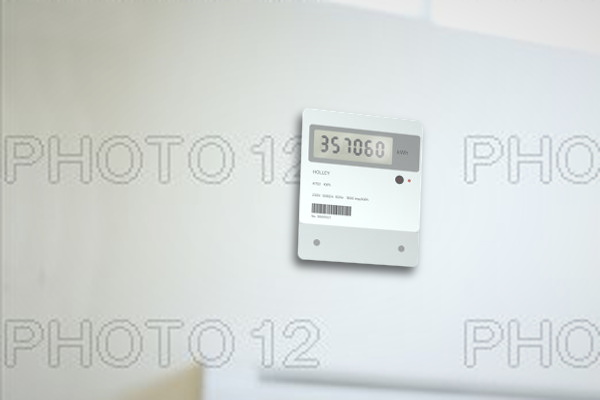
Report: 357060 kWh
